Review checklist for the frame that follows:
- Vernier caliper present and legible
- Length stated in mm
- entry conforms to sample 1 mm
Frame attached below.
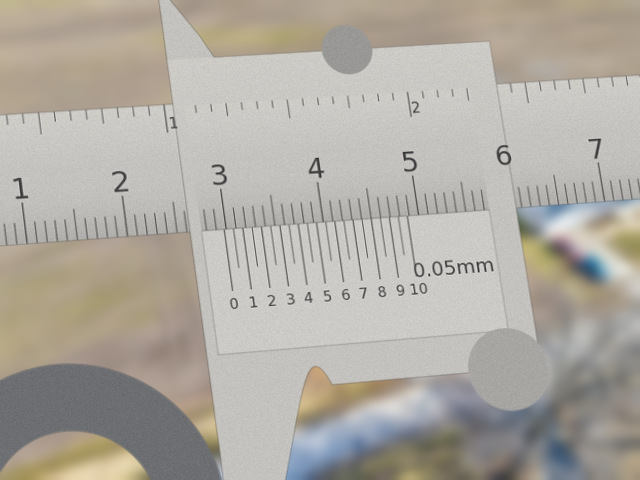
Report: 29.8 mm
